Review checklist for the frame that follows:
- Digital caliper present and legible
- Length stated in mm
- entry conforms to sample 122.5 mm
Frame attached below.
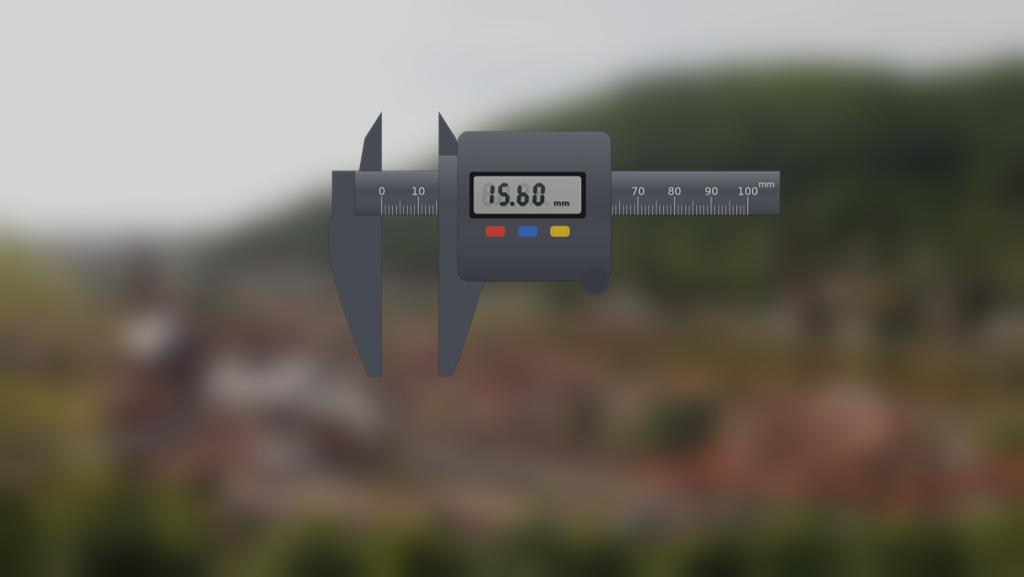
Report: 15.60 mm
